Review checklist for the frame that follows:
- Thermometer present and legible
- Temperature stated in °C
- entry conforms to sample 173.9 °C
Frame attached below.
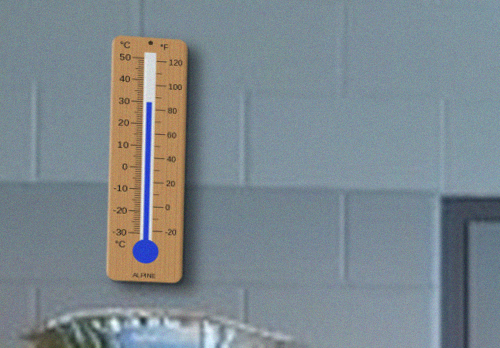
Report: 30 °C
